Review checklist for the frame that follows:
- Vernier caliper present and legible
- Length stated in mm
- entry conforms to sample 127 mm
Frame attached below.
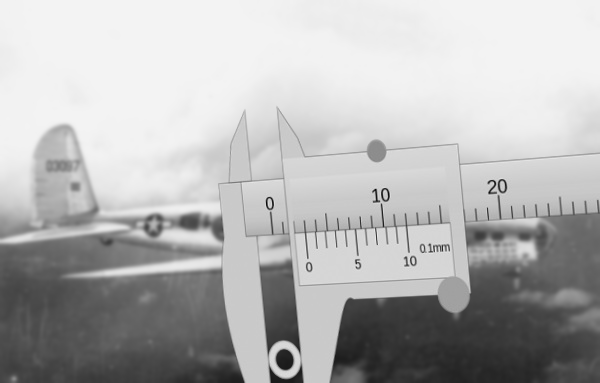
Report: 3.0 mm
